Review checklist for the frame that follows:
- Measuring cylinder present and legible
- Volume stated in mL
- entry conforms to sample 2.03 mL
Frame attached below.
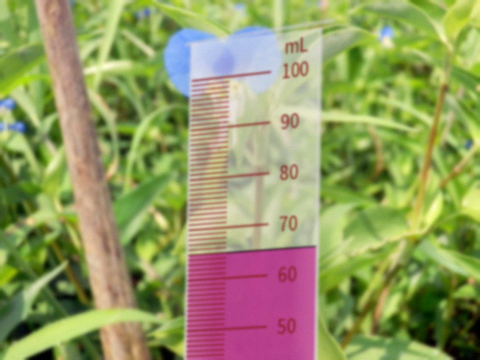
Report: 65 mL
